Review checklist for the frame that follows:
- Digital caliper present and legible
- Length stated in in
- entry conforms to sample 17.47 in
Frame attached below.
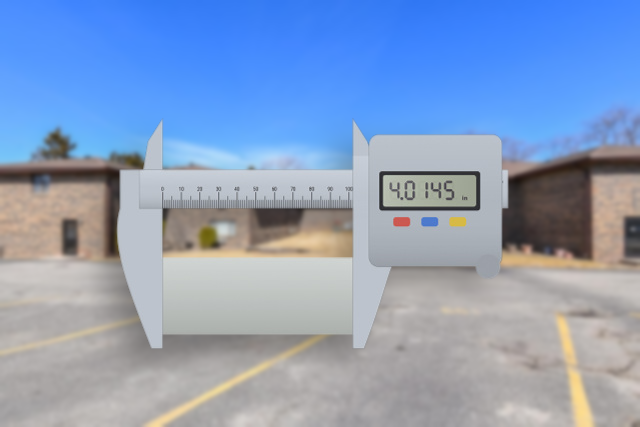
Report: 4.0145 in
